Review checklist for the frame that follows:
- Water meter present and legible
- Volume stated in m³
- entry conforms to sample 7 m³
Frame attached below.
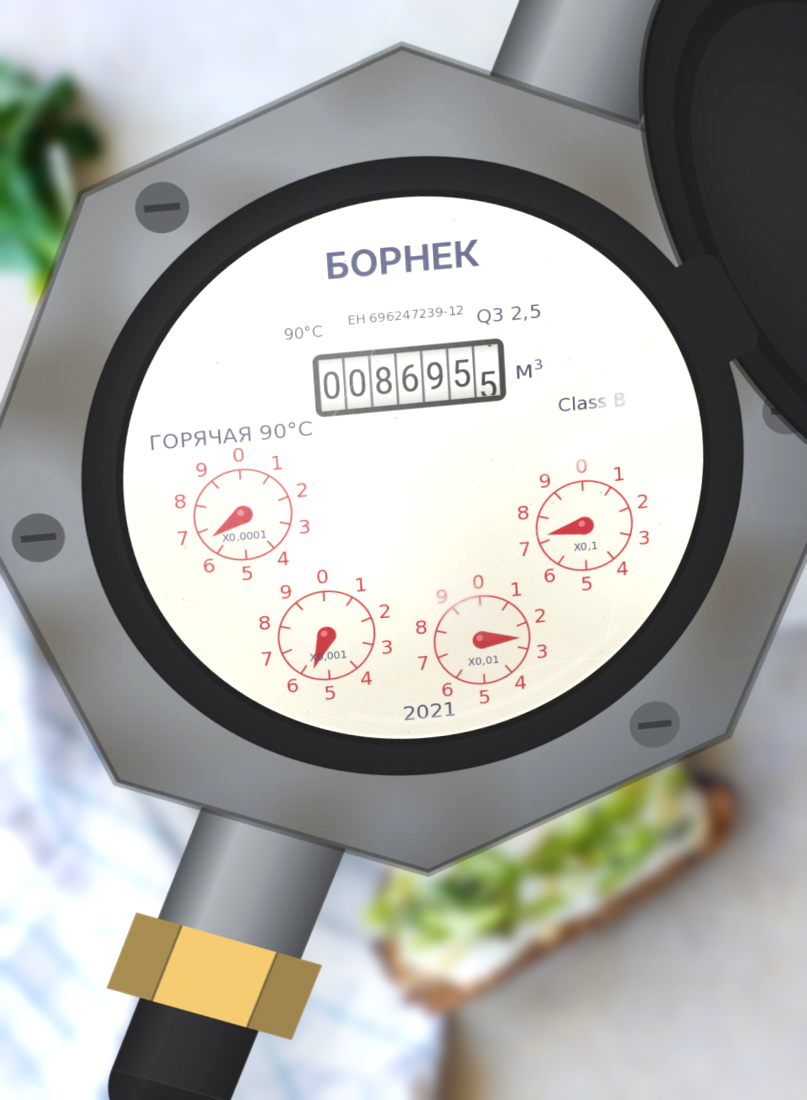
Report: 86954.7256 m³
